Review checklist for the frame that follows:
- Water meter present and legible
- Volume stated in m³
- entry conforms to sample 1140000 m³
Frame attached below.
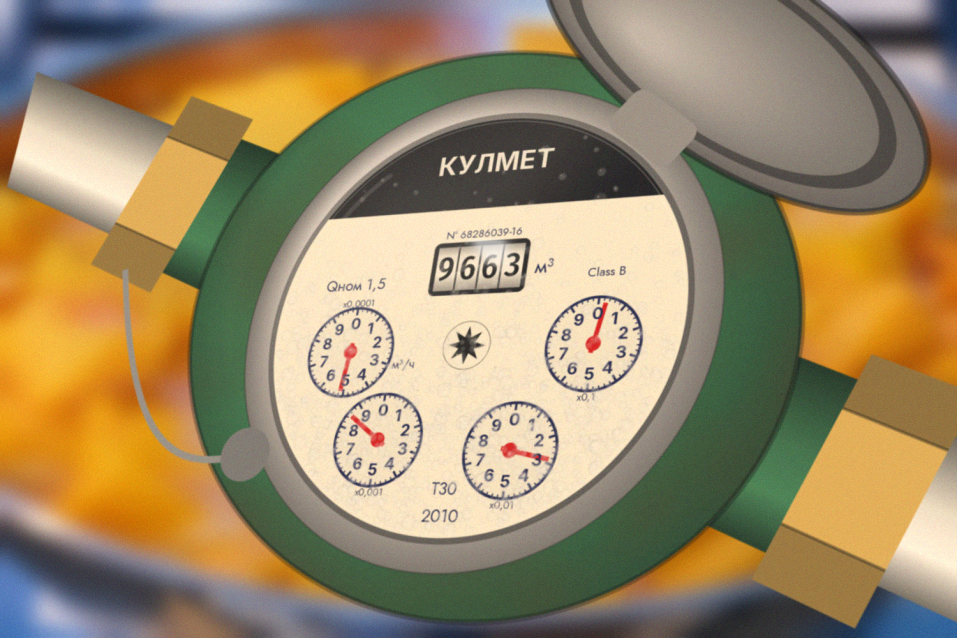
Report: 9663.0285 m³
